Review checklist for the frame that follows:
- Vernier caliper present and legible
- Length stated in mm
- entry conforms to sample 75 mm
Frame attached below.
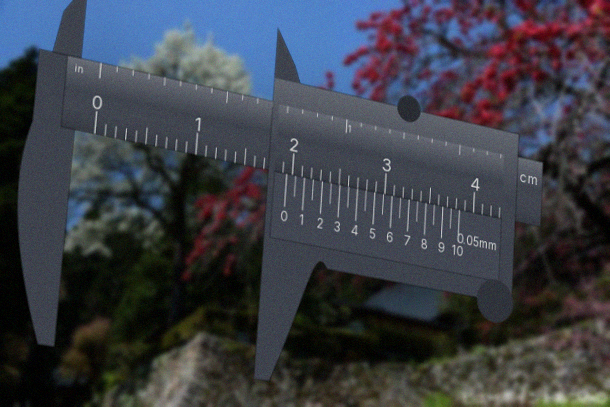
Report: 19.4 mm
